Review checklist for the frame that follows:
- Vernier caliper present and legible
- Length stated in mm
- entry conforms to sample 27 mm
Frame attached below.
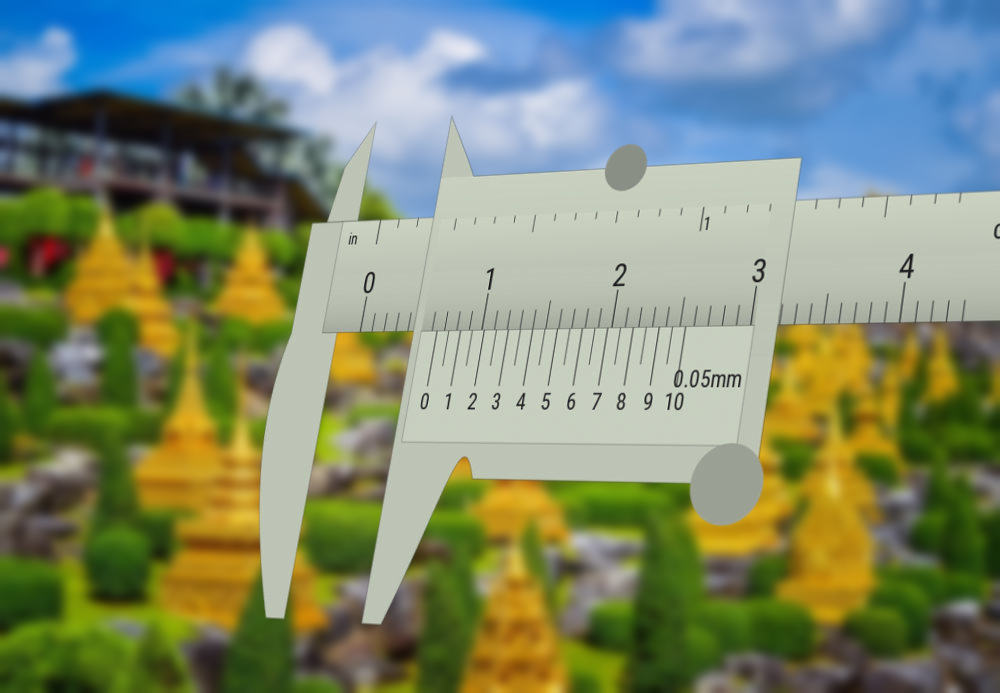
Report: 6.4 mm
